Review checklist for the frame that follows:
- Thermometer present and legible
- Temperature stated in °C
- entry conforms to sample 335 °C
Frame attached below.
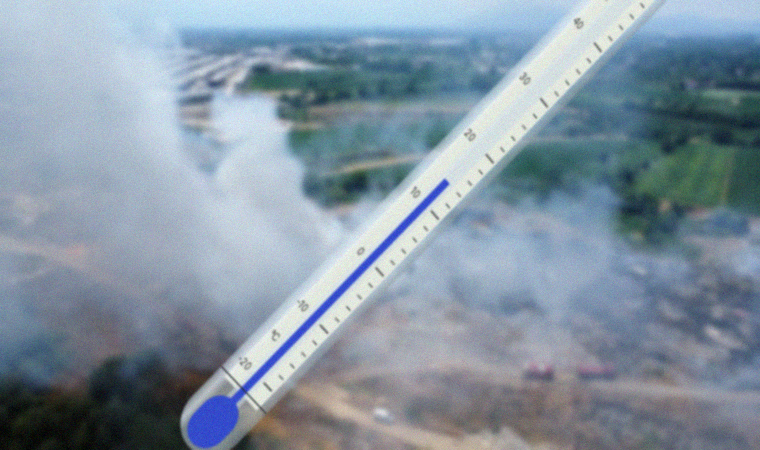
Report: 14 °C
